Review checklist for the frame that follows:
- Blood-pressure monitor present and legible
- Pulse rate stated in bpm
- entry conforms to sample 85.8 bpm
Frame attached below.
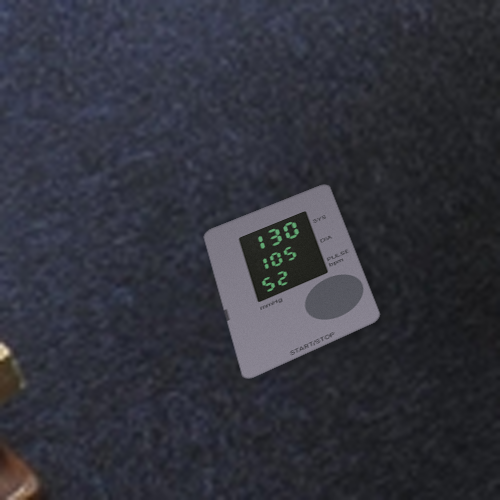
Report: 52 bpm
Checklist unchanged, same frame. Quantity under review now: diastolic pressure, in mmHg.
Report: 105 mmHg
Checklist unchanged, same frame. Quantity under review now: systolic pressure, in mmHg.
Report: 130 mmHg
